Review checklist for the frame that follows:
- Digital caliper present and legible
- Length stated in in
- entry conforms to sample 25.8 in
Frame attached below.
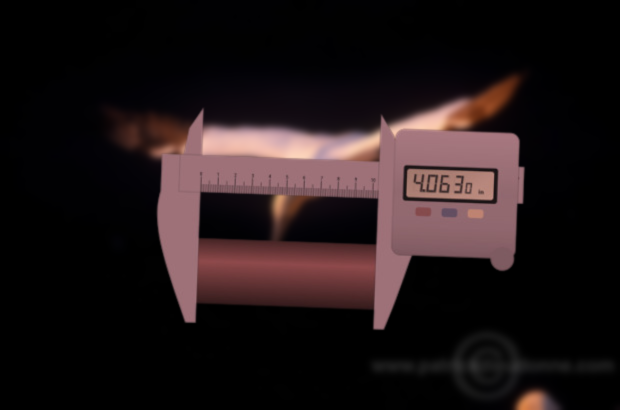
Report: 4.0630 in
